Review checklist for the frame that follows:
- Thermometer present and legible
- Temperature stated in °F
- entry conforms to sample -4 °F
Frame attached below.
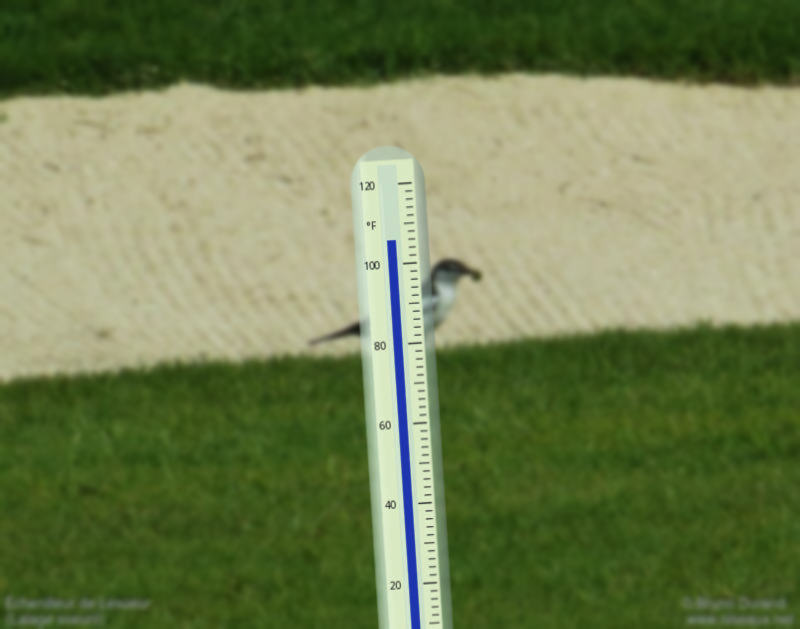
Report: 106 °F
